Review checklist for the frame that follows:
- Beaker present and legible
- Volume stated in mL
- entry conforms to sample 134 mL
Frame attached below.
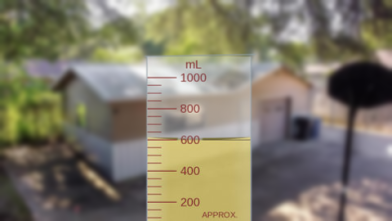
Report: 600 mL
